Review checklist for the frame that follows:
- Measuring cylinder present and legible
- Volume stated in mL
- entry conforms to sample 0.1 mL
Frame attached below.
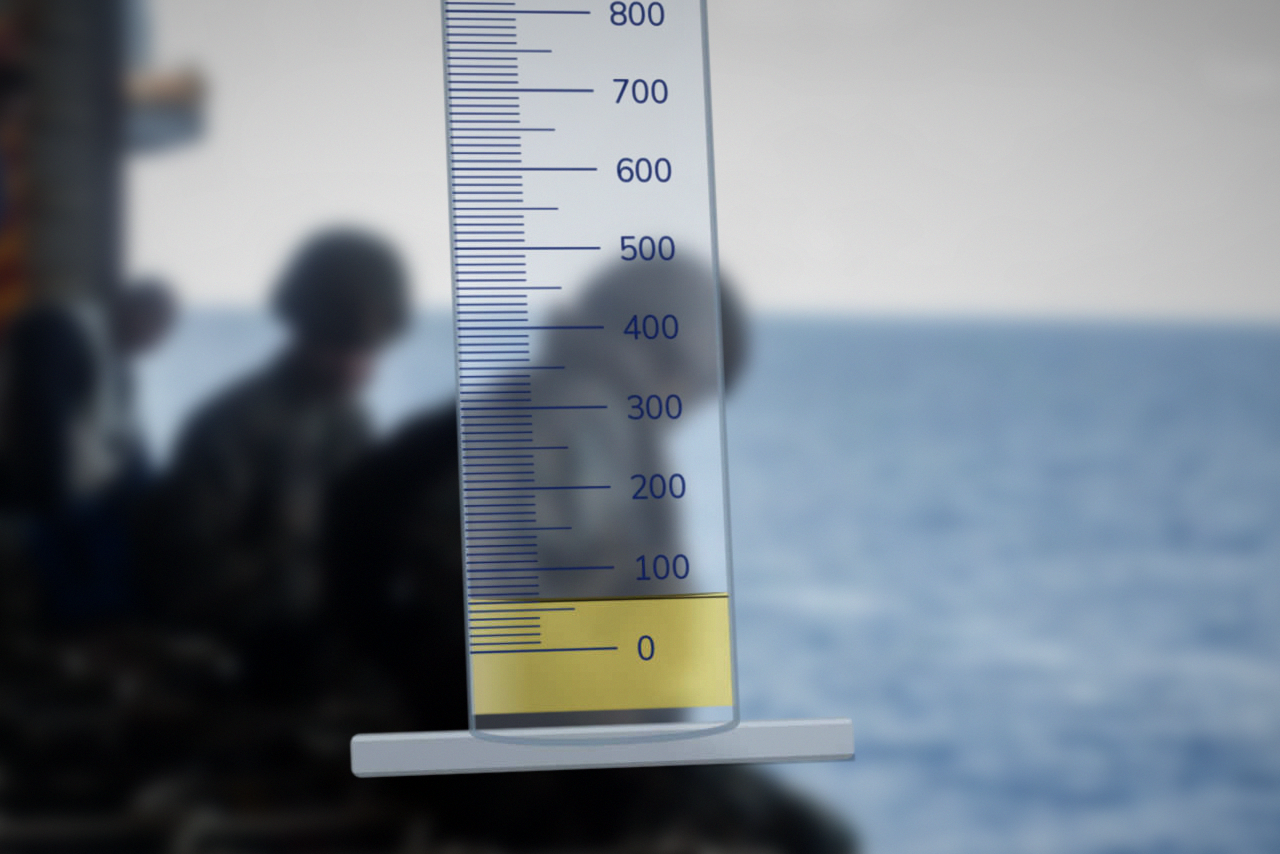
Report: 60 mL
